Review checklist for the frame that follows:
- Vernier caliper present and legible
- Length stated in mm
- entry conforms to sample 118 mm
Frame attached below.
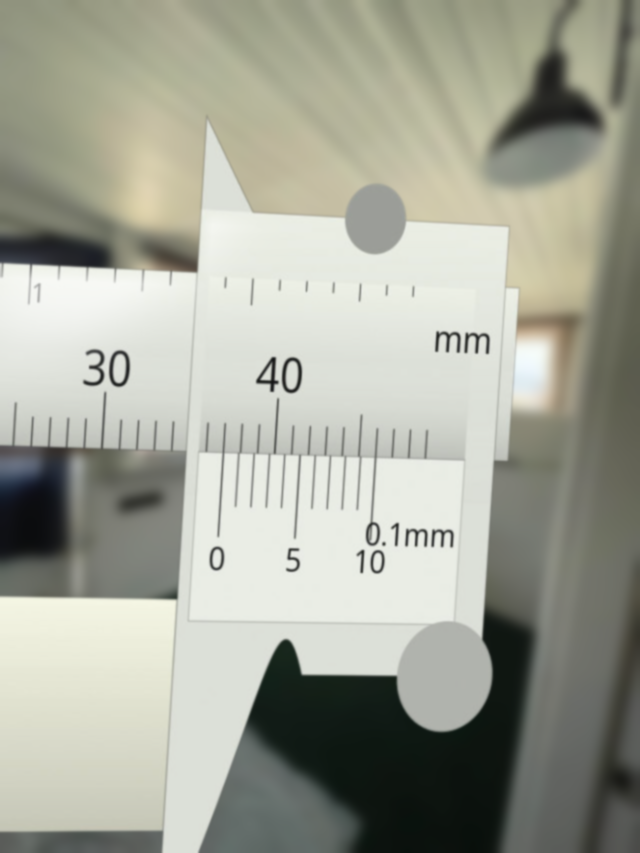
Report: 37.0 mm
